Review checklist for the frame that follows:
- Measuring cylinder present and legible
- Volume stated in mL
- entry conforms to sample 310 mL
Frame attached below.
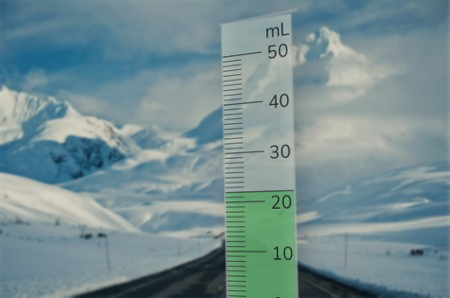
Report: 22 mL
